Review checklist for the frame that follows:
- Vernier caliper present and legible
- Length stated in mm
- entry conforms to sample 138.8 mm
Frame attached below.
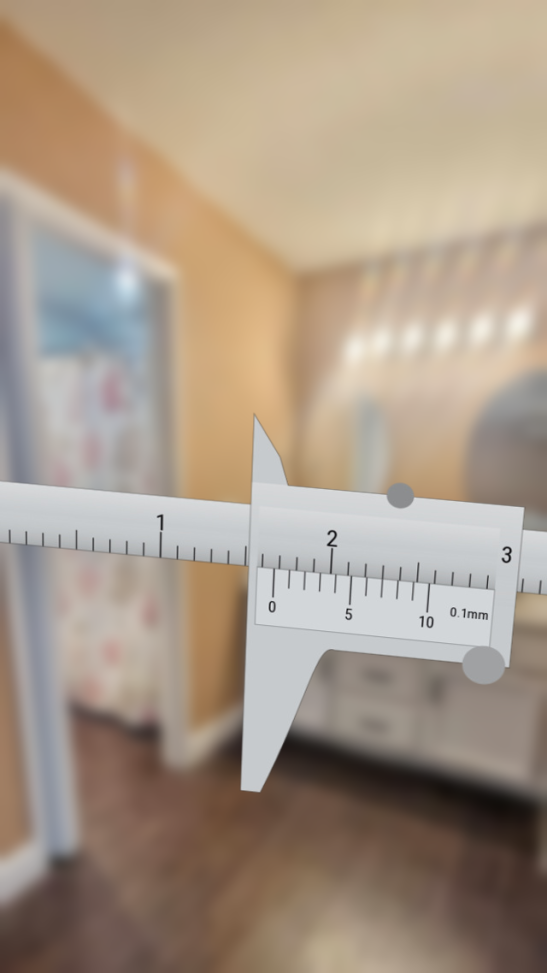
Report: 16.7 mm
